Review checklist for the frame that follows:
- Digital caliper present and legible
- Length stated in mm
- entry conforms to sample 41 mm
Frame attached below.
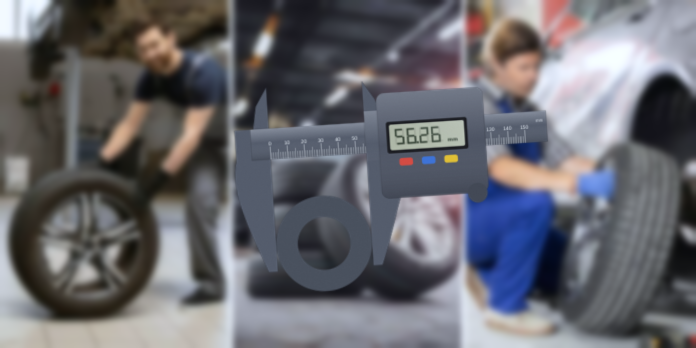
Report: 56.26 mm
